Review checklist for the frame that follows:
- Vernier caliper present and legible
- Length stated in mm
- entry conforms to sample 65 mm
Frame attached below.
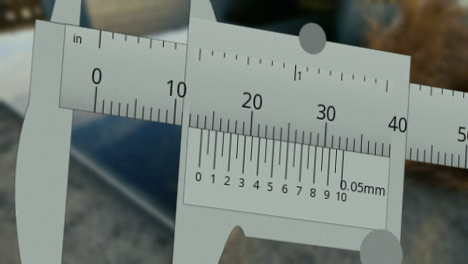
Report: 13.6 mm
